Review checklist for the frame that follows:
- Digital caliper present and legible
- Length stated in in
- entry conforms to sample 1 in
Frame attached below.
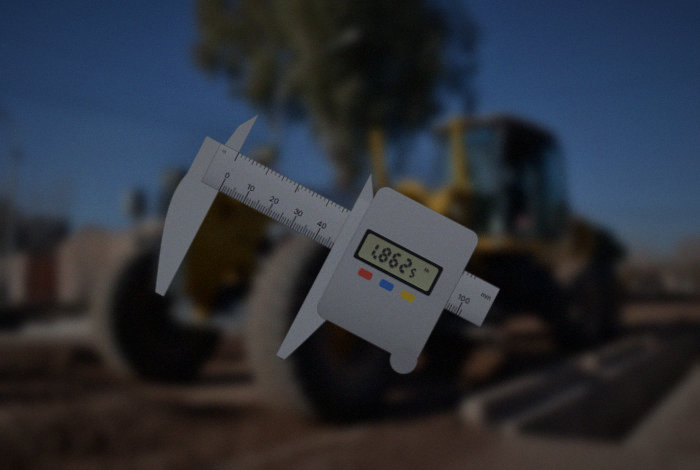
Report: 1.8625 in
